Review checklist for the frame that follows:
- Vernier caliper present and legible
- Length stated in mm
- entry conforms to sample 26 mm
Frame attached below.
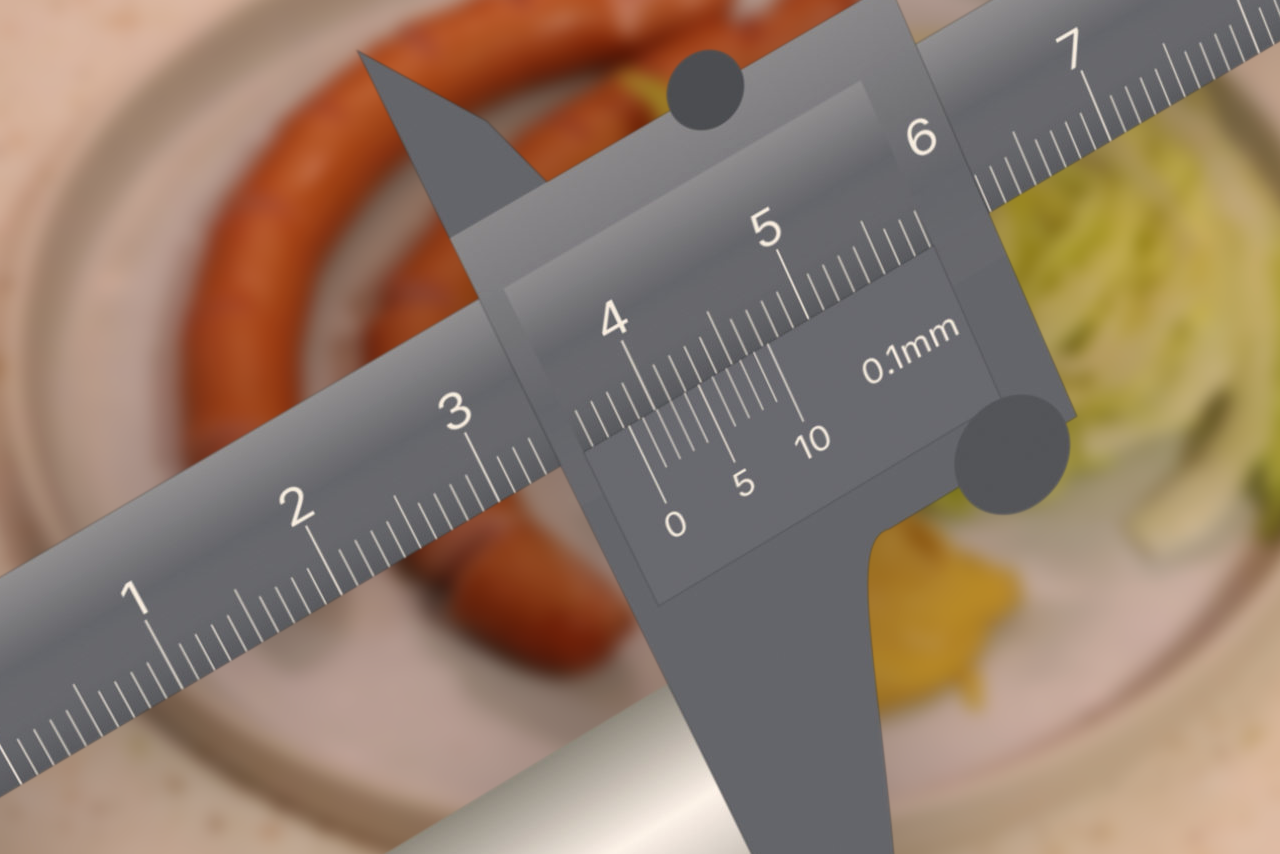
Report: 38.3 mm
